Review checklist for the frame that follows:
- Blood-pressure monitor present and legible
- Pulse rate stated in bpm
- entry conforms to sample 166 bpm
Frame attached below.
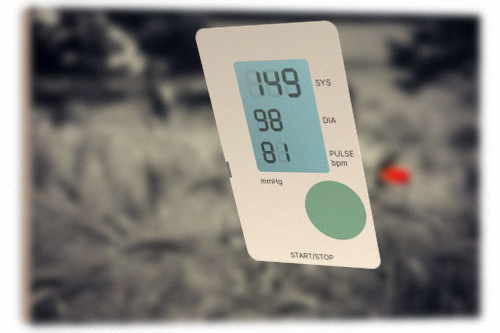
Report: 81 bpm
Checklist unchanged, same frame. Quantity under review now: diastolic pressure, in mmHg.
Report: 98 mmHg
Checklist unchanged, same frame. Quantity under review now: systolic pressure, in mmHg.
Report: 149 mmHg
